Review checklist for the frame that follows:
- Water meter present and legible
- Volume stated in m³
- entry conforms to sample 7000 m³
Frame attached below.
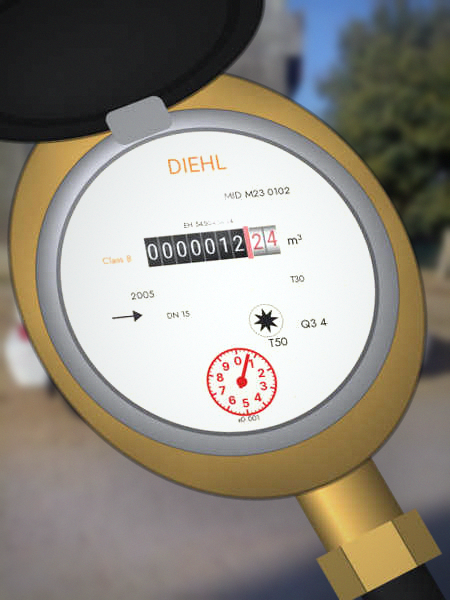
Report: 12.240 m³
